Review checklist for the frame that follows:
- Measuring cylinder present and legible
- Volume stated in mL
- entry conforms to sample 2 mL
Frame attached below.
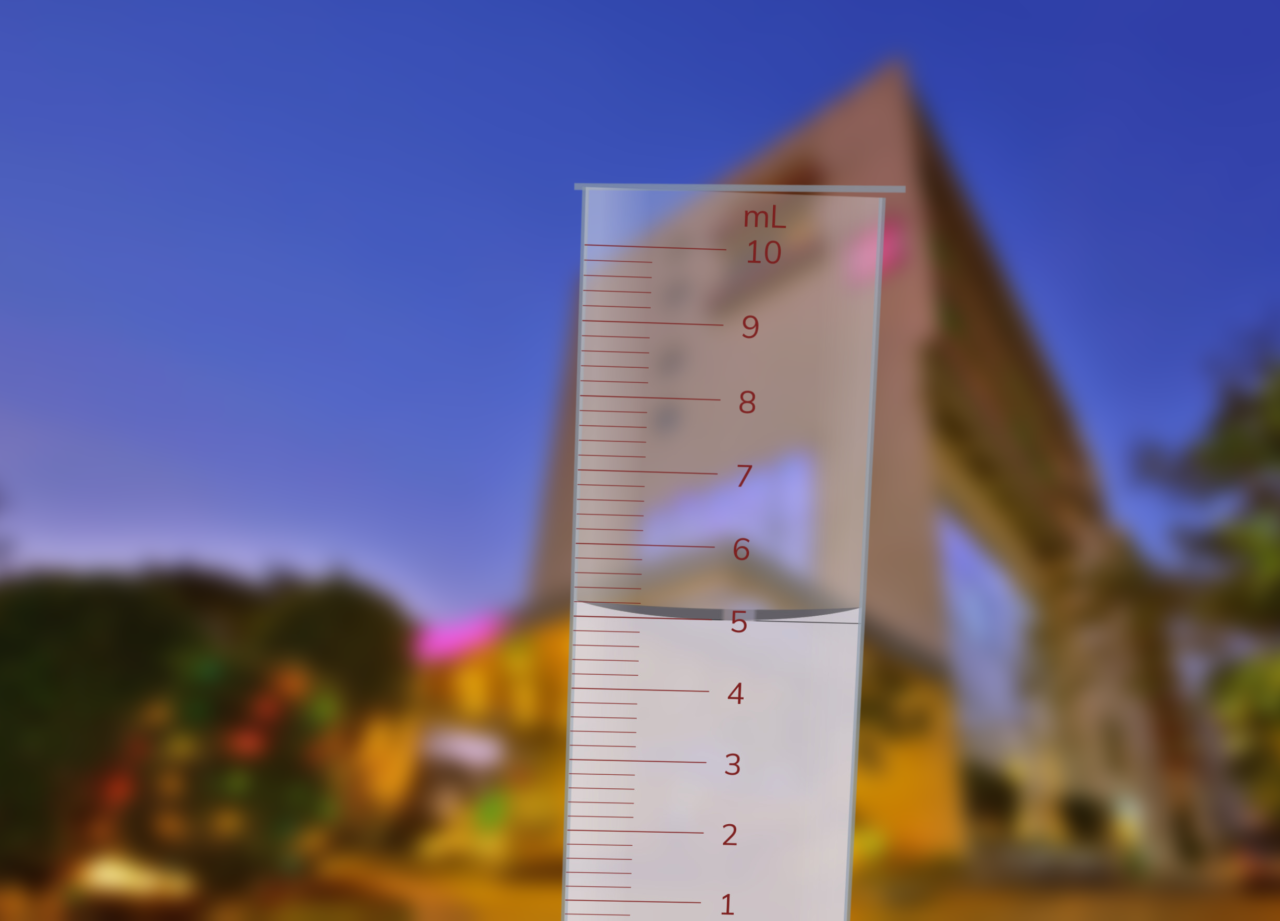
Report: 5 mL
